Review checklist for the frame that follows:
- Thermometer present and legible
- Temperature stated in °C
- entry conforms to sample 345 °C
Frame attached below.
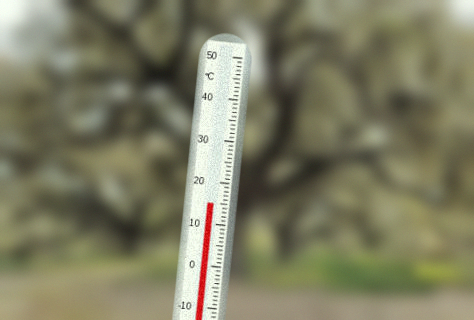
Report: 15 °C
